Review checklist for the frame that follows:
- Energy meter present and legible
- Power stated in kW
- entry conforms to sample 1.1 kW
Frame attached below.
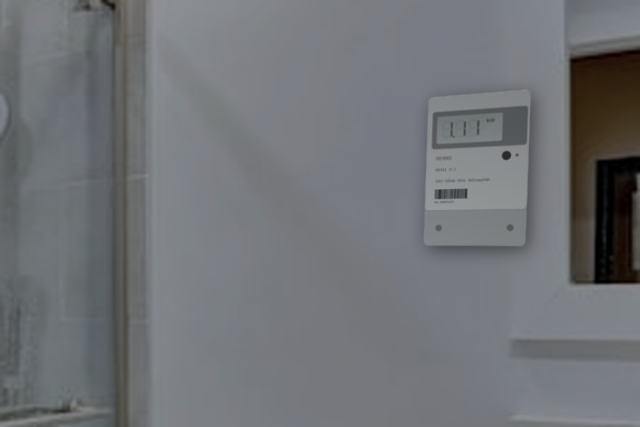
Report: 1.11 kW
